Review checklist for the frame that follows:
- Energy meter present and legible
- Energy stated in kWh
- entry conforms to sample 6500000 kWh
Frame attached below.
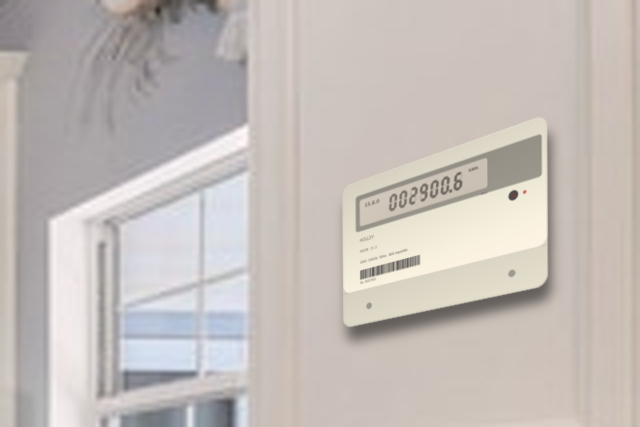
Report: 2900.6 kWh
